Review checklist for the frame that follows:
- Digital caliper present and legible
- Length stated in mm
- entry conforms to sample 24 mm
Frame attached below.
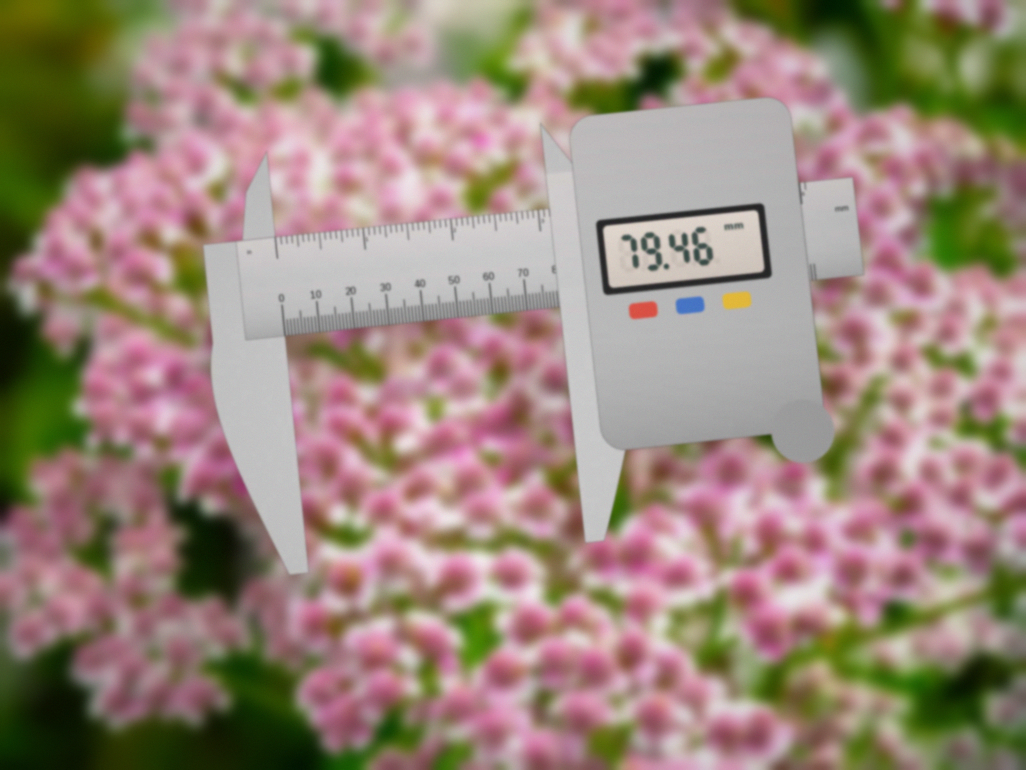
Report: 79.46 mm
